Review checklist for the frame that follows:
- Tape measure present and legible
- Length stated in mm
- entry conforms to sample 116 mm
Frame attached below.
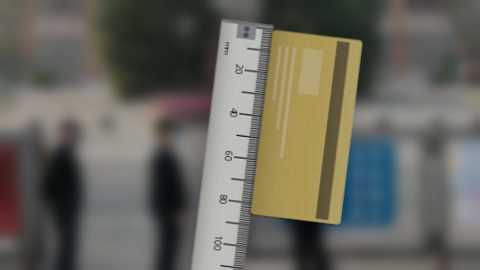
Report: 85 mm
